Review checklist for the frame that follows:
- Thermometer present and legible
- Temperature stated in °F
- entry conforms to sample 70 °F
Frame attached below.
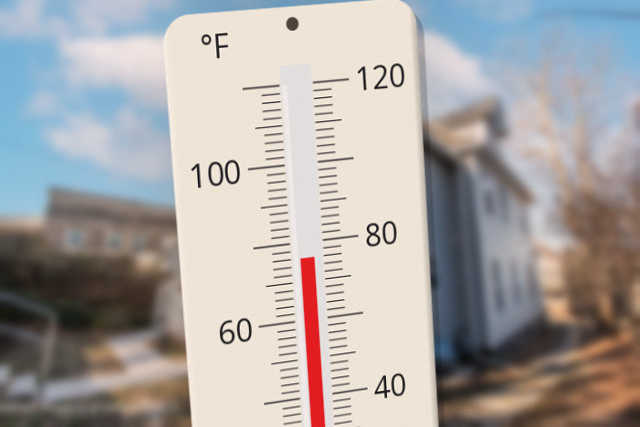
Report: 76 °F
